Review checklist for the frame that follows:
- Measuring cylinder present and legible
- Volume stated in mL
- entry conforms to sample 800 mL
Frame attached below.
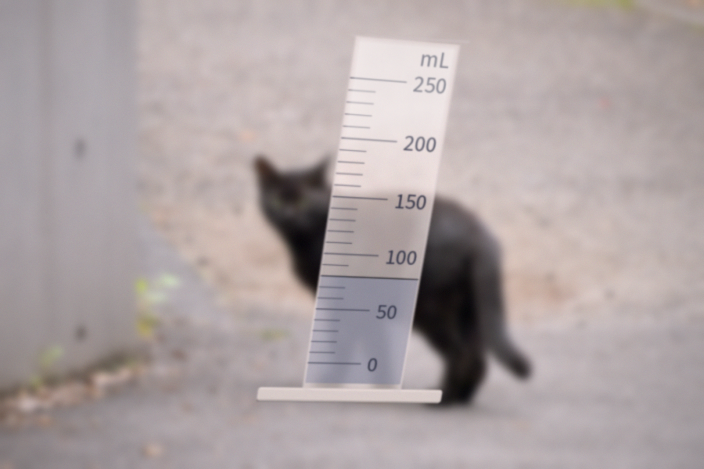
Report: 80 mL
